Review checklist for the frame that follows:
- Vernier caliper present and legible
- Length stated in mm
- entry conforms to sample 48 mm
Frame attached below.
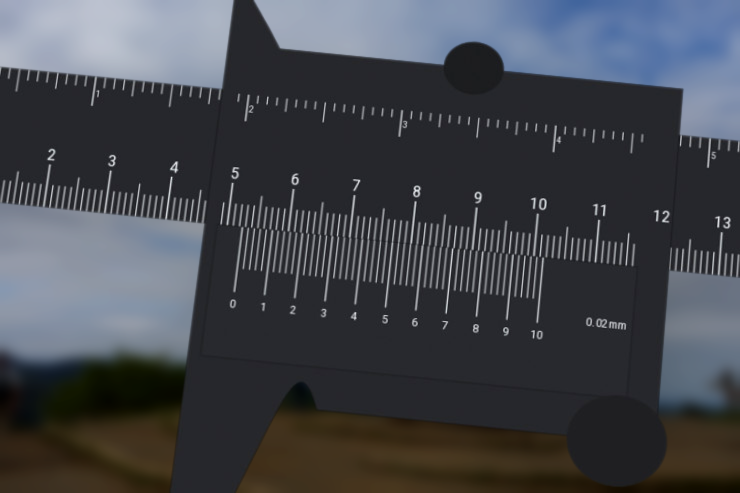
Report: 52.5 mm
